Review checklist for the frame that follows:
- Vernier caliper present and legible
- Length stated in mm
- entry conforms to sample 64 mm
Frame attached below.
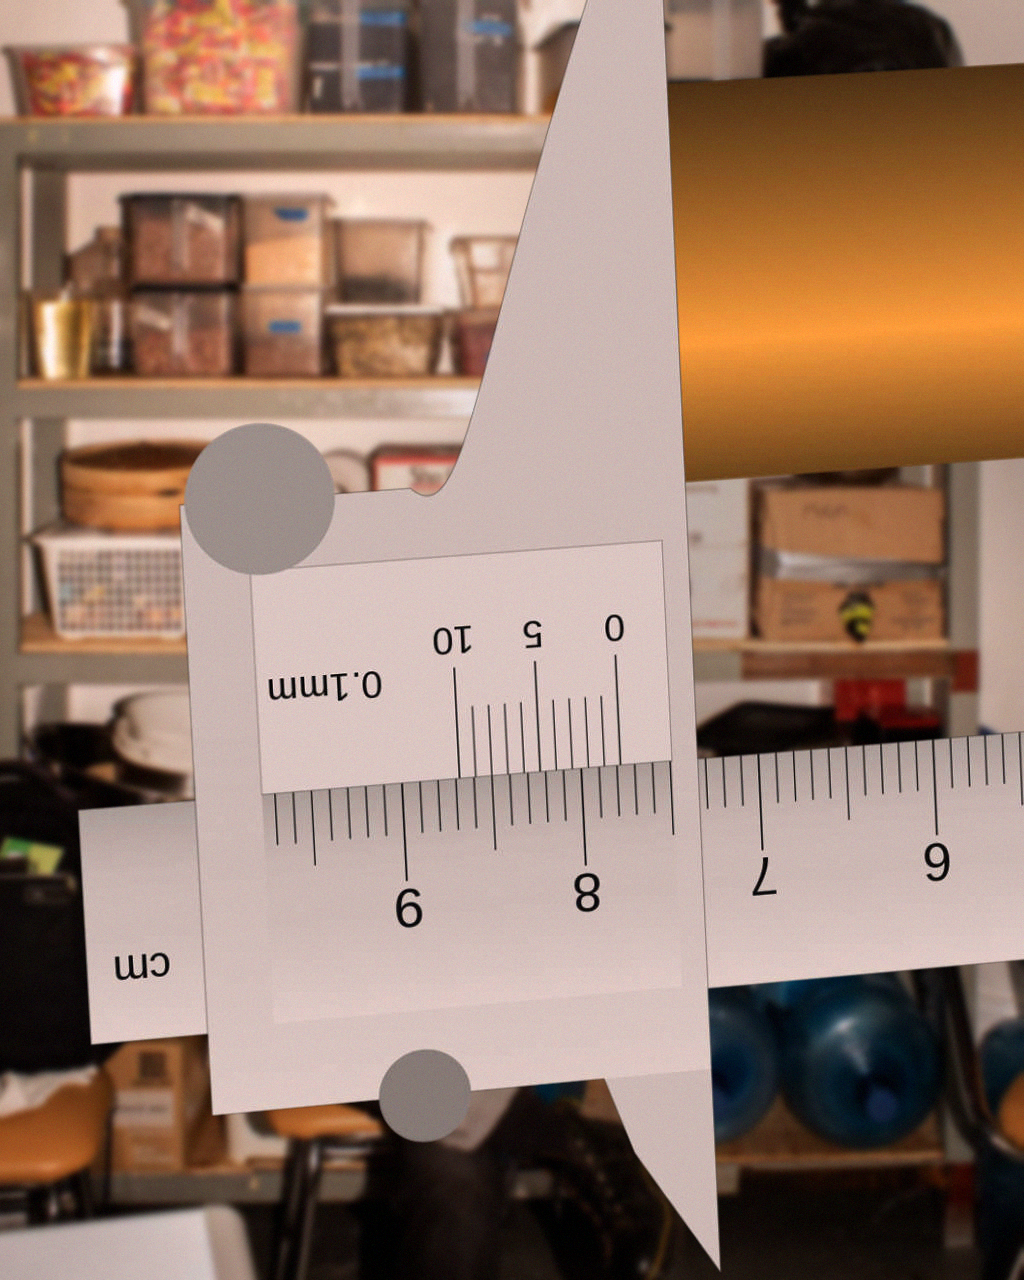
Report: 77.8 mm
